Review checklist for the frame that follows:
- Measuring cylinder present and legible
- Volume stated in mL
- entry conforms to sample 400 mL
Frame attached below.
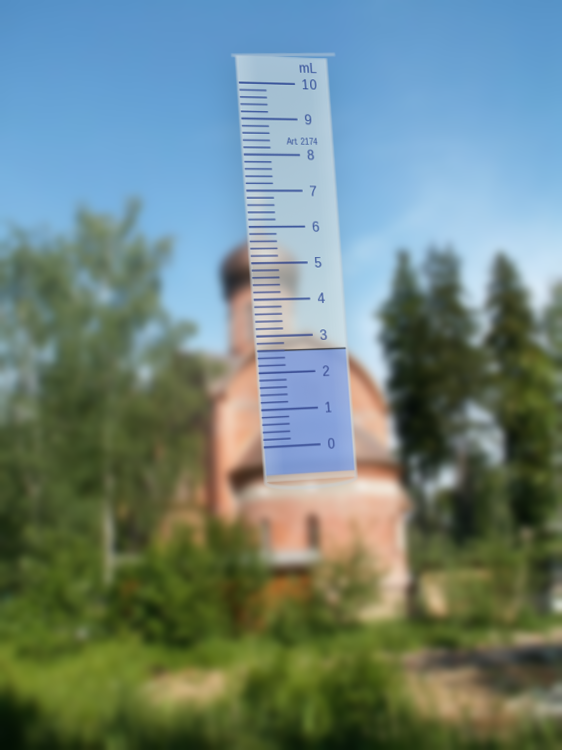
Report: 2.6 mL
